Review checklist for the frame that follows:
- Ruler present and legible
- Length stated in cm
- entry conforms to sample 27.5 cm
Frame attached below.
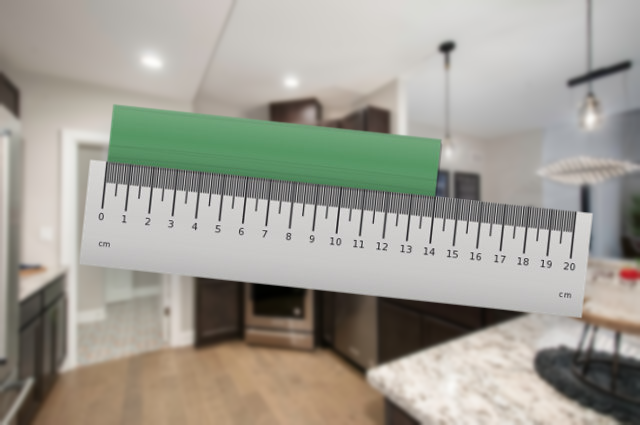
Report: 14 cm
